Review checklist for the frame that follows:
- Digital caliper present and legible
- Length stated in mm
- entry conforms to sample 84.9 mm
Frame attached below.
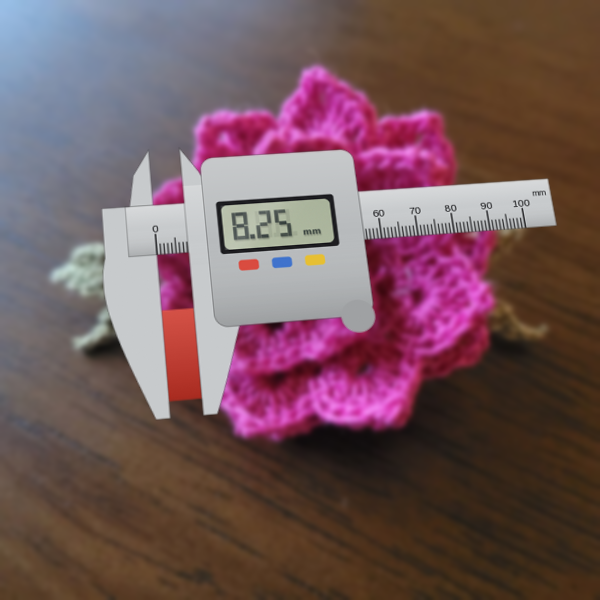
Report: 8.25 mm
